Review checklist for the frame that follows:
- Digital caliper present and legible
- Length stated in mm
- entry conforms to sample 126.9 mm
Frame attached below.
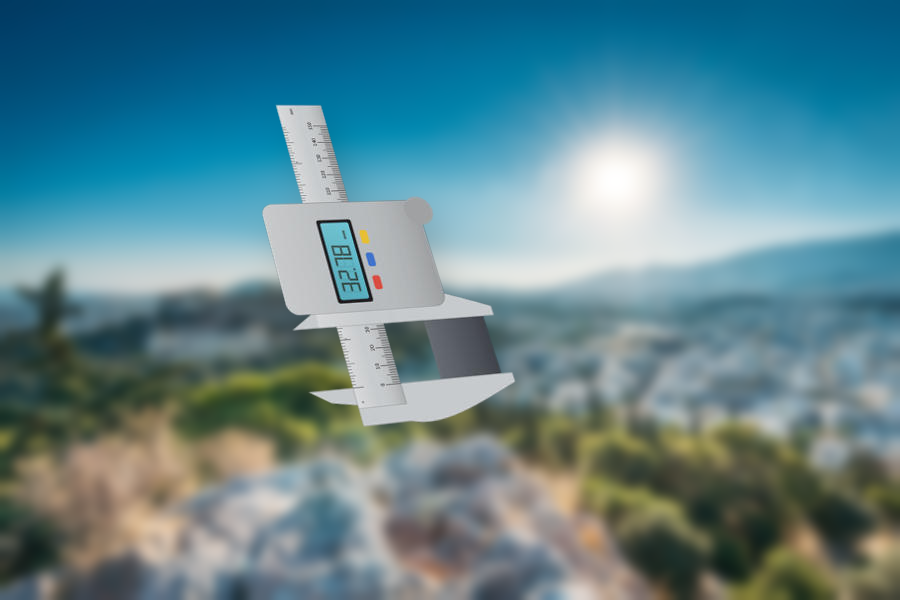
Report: 32.78 mm
